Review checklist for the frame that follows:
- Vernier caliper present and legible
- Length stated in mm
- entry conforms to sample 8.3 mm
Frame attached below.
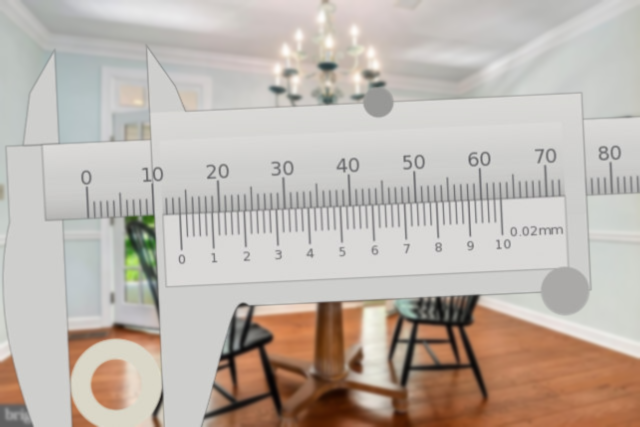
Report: 14.0 mm
